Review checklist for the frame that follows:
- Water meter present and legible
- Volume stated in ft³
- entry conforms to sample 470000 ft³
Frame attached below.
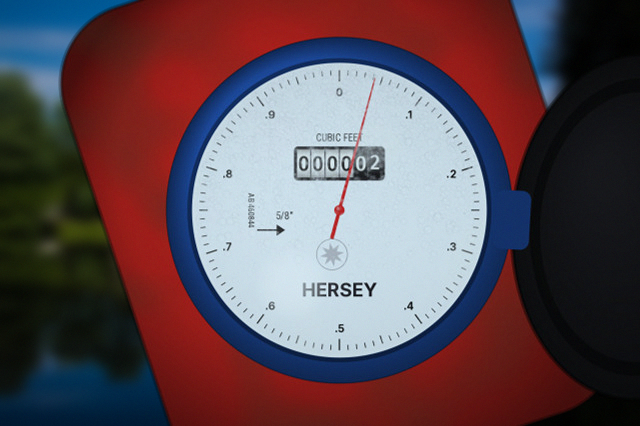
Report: 2.04 ft³
